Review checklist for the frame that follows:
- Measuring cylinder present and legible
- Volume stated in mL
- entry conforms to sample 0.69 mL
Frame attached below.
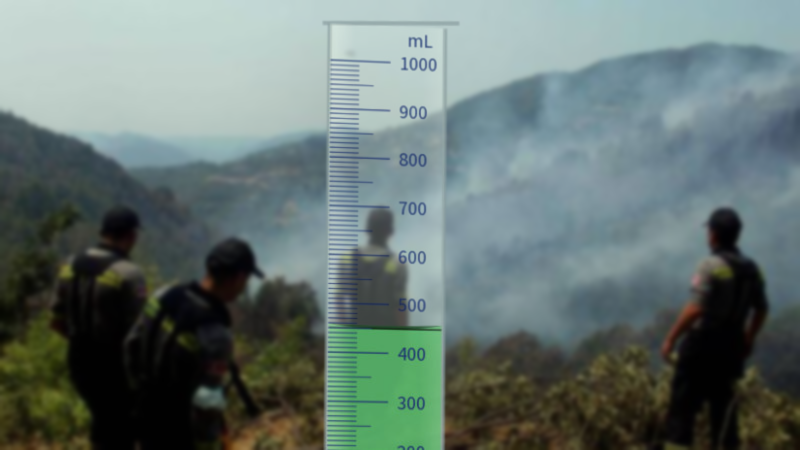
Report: 450 mL
